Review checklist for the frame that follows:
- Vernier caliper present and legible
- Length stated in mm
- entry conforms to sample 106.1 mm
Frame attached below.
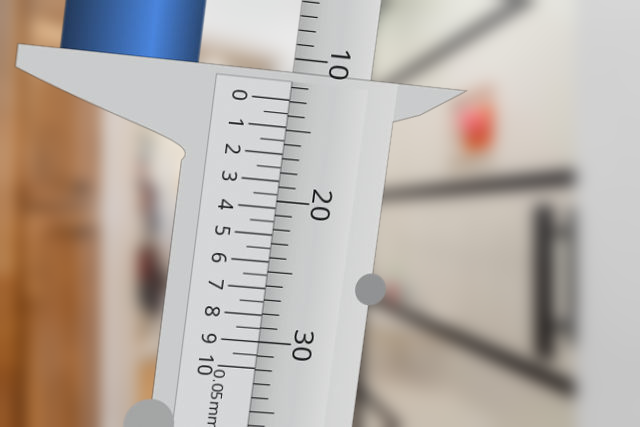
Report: 12.9 mm
